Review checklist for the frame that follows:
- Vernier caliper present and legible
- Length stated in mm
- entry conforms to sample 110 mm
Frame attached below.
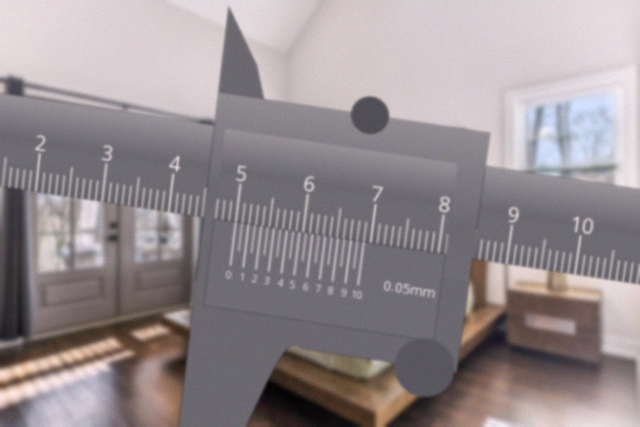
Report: 50.0 mm
